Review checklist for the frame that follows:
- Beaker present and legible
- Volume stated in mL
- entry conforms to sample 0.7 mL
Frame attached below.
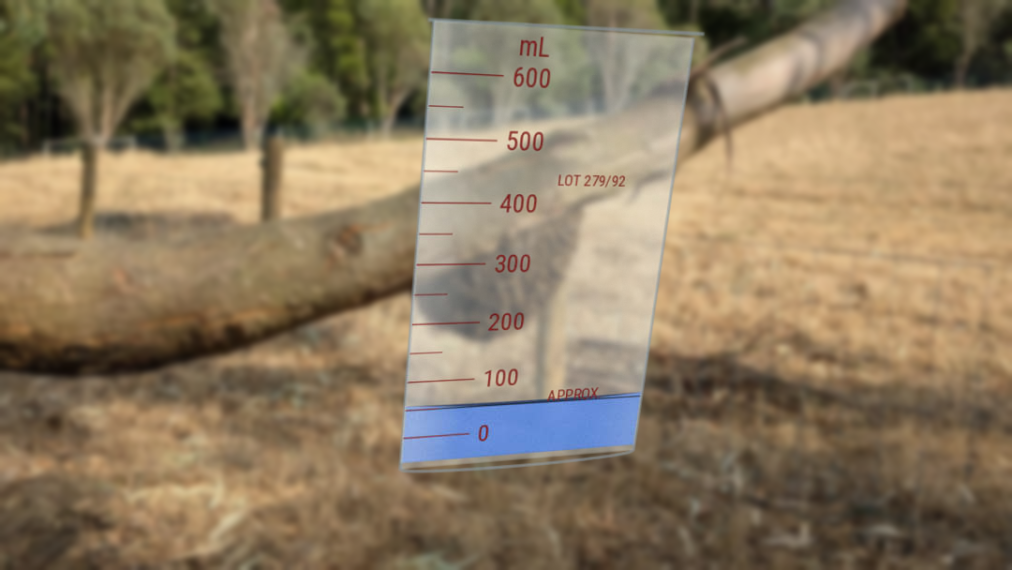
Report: 50 mL
